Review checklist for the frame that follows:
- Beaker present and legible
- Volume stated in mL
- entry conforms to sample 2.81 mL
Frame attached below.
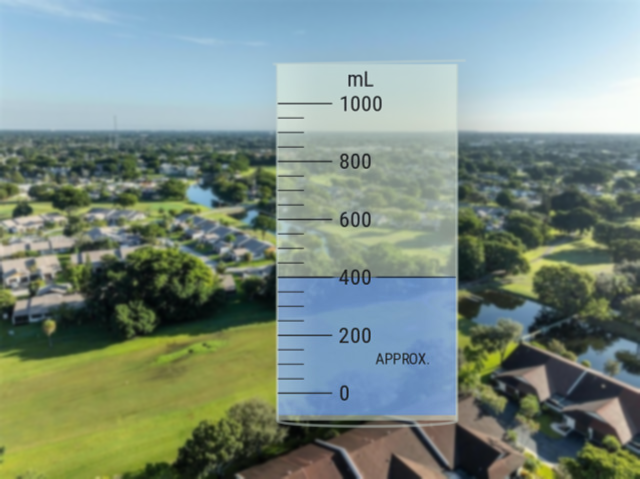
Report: 400 mL
